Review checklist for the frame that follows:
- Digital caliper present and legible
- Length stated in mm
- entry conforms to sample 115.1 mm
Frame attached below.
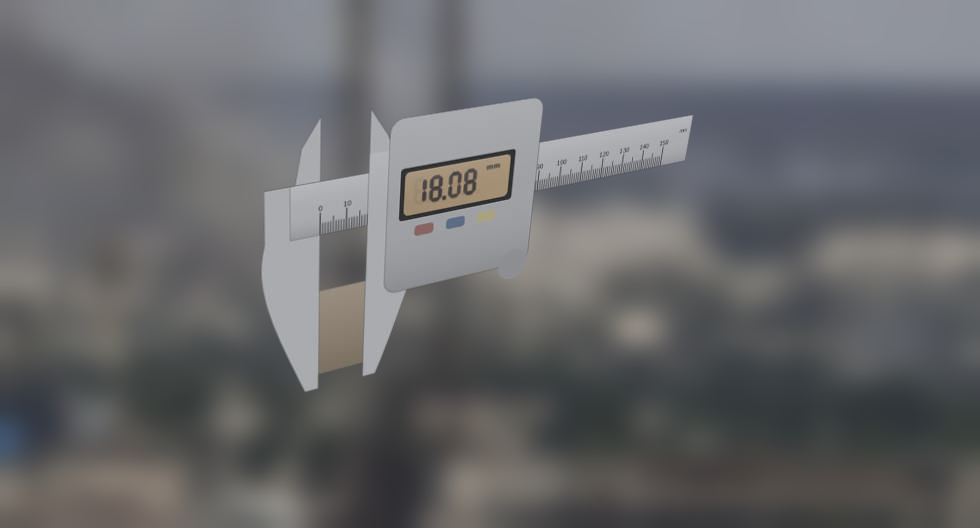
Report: 18.08 mm
